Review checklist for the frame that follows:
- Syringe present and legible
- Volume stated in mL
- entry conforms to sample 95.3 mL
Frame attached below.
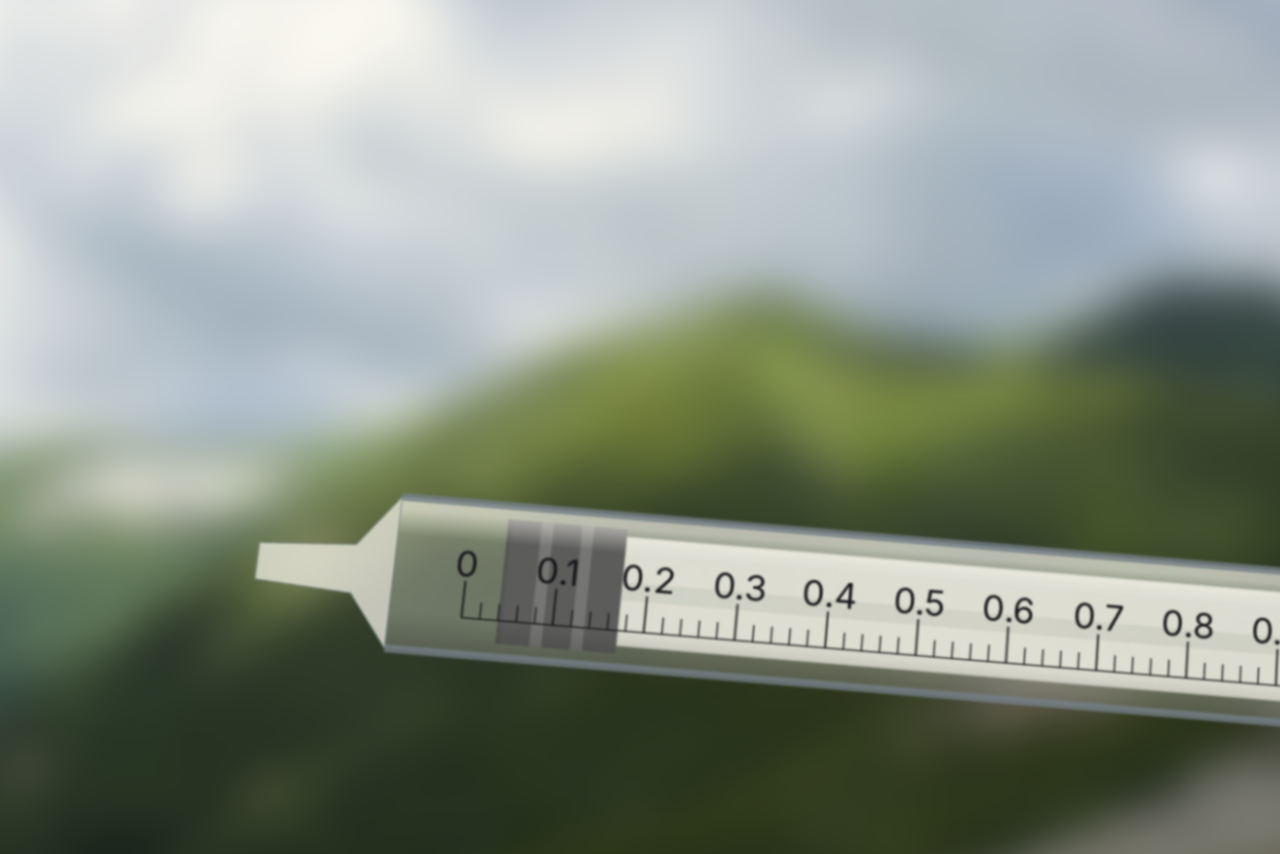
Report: 0.04 mL
